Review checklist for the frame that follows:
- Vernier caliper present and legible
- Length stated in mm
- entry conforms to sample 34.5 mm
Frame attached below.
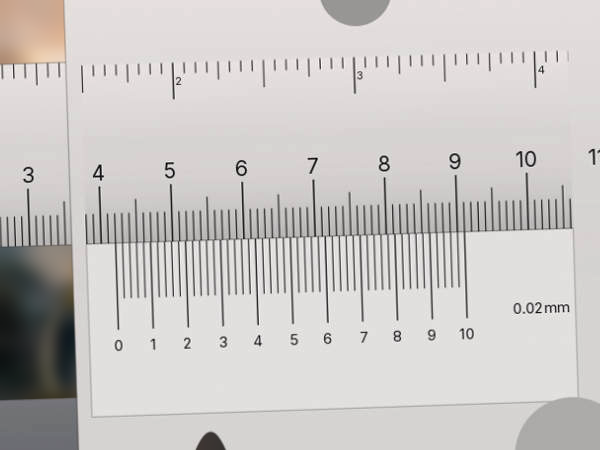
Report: 42.0 mm
